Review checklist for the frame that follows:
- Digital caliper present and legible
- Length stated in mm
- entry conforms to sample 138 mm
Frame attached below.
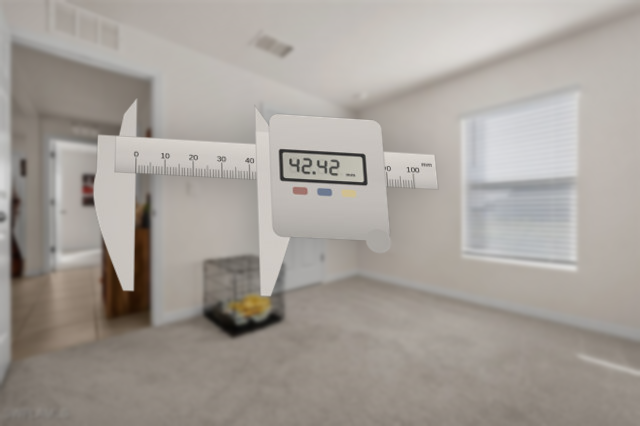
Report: 42.42 mm
